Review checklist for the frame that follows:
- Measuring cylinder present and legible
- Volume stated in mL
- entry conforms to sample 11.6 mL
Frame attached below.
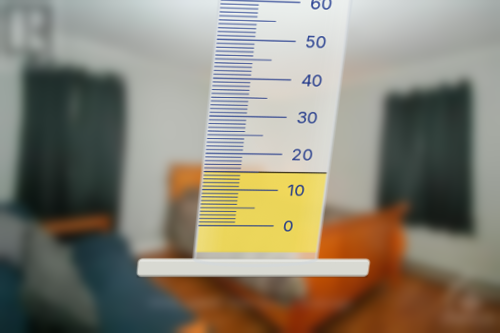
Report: 15 mL
